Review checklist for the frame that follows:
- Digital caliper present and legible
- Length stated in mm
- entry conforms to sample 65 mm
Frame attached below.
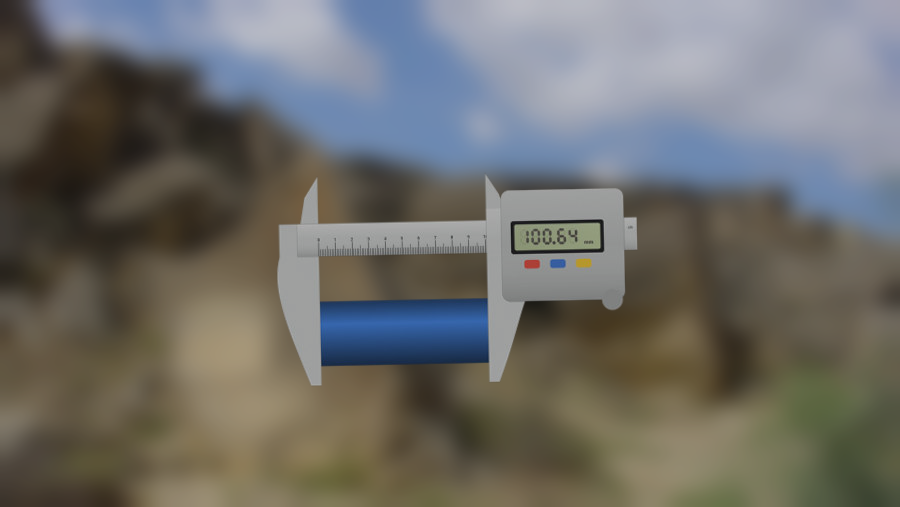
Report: 100.64 mm
